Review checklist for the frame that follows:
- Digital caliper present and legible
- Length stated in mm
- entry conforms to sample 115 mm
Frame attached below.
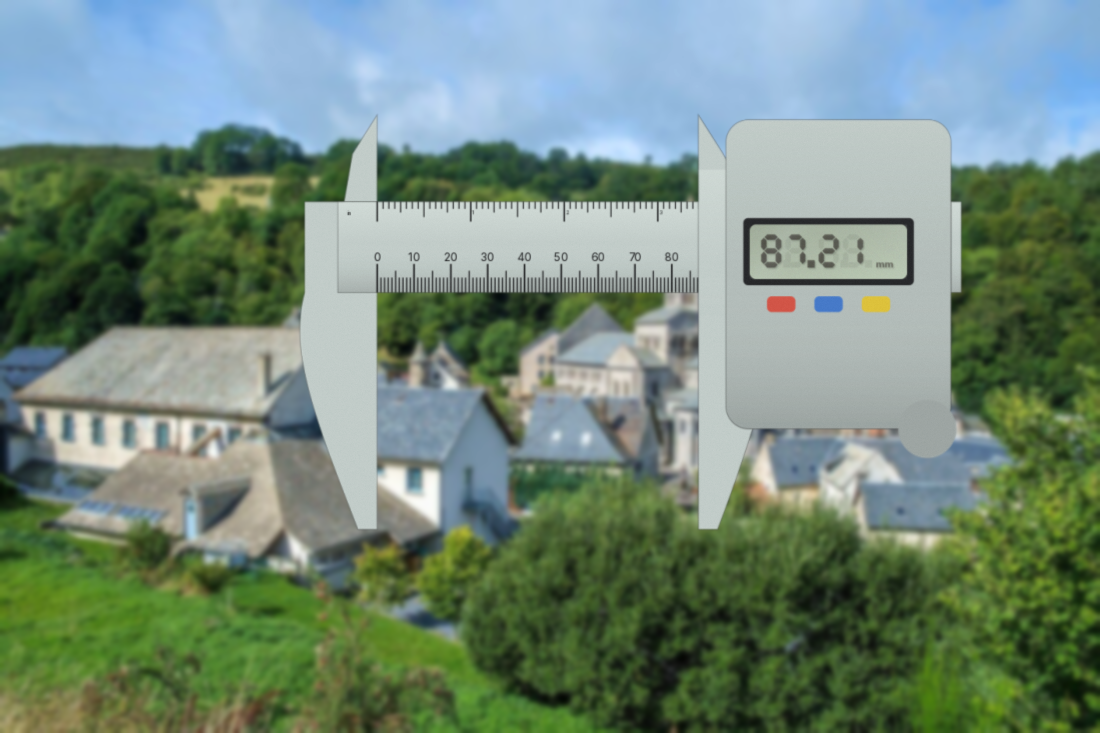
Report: 87.21 mm
